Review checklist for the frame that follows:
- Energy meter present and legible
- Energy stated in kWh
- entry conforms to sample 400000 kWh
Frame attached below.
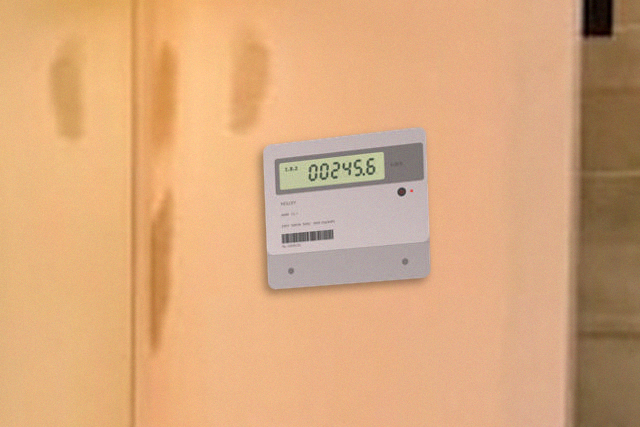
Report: 245.6 kWh
